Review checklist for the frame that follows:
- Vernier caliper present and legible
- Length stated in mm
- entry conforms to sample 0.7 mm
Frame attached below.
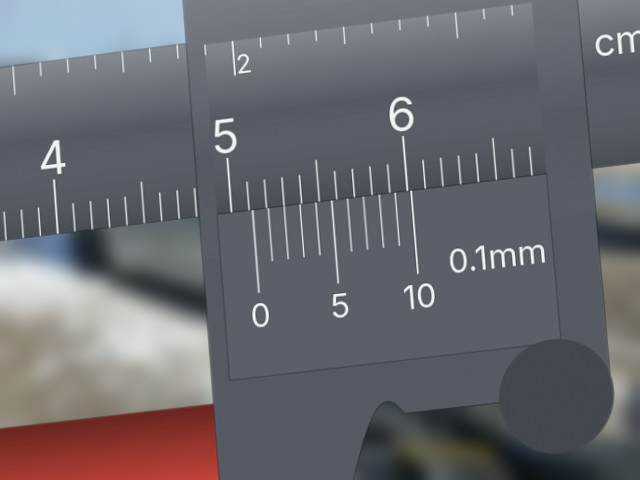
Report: 51.2 mm
